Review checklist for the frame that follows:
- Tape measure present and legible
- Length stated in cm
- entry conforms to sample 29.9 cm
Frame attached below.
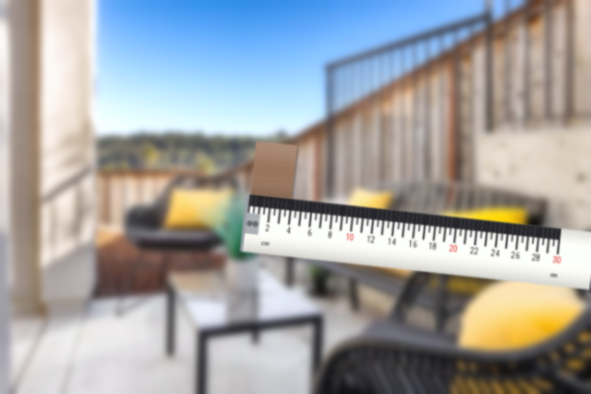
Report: 4 cm
